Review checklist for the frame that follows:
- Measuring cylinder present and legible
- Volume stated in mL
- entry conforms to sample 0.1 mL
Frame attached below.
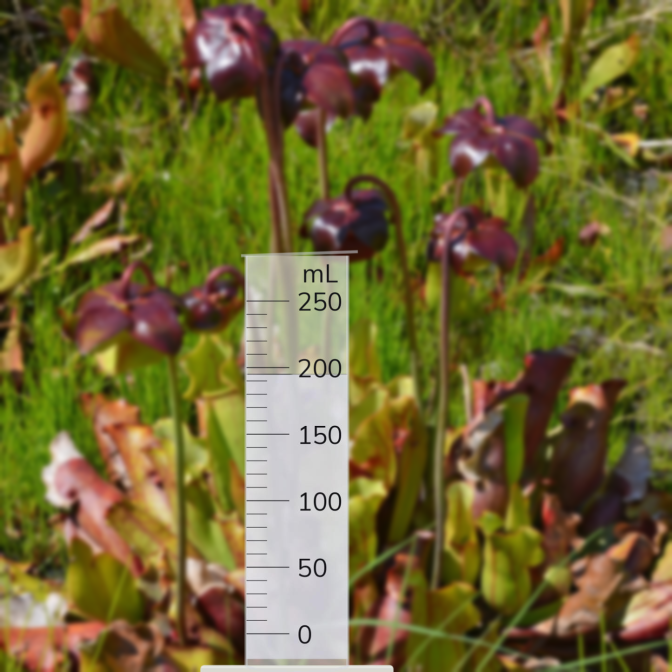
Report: 195 mL
